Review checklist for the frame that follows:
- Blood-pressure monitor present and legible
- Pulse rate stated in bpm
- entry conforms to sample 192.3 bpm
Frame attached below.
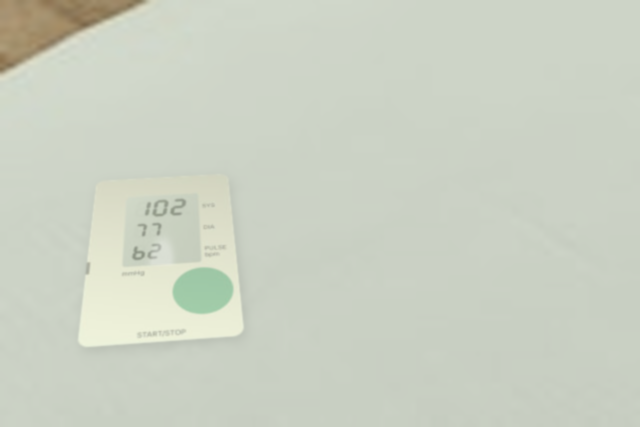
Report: 62 bpm
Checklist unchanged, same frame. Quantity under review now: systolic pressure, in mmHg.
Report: 102 mmHg
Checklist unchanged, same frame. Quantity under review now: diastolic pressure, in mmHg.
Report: 77 mmHg
